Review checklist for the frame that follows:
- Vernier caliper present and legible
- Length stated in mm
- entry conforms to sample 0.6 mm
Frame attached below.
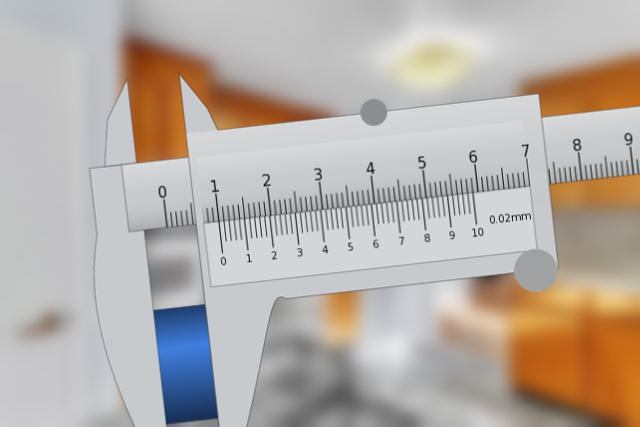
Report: 10.0 mm
